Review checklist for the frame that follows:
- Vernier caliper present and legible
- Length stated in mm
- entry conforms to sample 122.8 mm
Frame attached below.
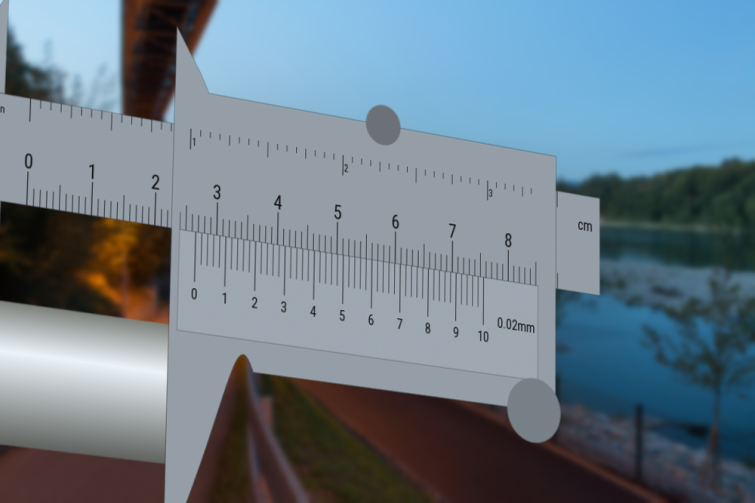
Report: 26.6 mm
